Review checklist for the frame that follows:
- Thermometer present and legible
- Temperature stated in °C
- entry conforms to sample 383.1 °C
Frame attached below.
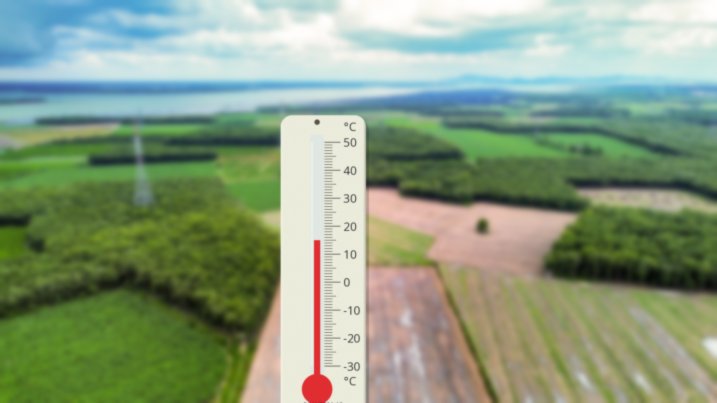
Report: 15 °C
